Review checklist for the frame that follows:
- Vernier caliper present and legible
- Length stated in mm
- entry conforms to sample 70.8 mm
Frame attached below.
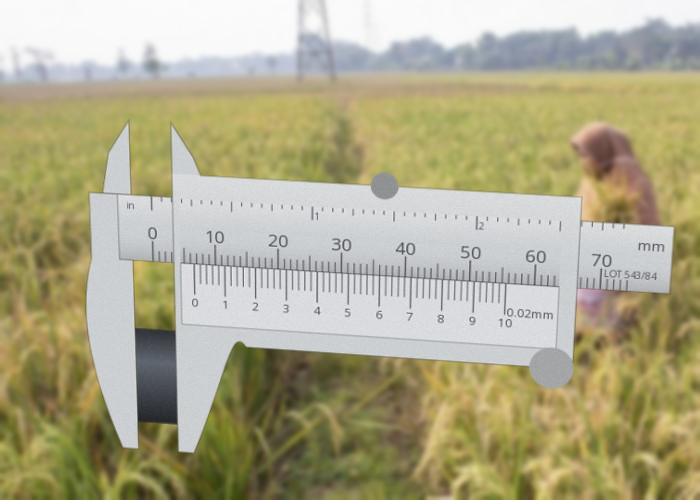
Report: 6.6 mm
